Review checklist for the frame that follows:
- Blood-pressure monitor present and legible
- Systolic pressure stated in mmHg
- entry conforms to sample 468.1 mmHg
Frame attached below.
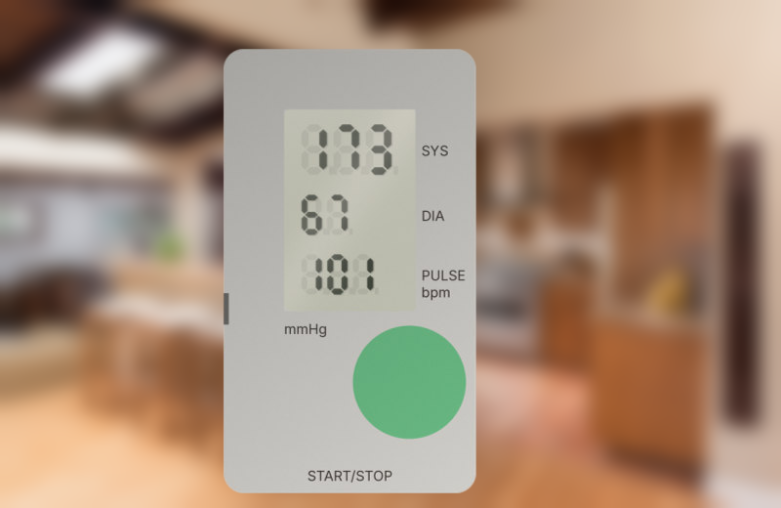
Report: 173 mmHg
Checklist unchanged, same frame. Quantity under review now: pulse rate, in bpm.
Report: 101 bpm
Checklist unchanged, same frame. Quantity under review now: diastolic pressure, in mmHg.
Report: 67 mmHg
